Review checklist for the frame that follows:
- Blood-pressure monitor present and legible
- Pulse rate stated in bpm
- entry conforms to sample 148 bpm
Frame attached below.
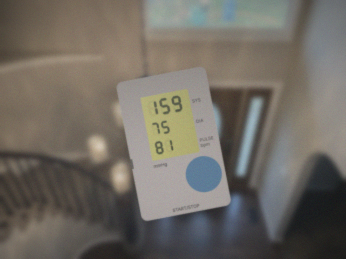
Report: 81 bpm
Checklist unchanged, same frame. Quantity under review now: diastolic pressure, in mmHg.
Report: 75 mmHg
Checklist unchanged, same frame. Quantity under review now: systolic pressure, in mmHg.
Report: 159 mmHg
